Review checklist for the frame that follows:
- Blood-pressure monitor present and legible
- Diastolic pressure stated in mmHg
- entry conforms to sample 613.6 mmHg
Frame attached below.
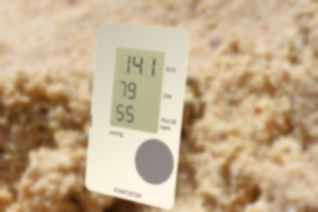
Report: 79 mmHg
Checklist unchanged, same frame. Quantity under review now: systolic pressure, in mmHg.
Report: 141 mmHg
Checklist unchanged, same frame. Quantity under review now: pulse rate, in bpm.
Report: 55 bpm
